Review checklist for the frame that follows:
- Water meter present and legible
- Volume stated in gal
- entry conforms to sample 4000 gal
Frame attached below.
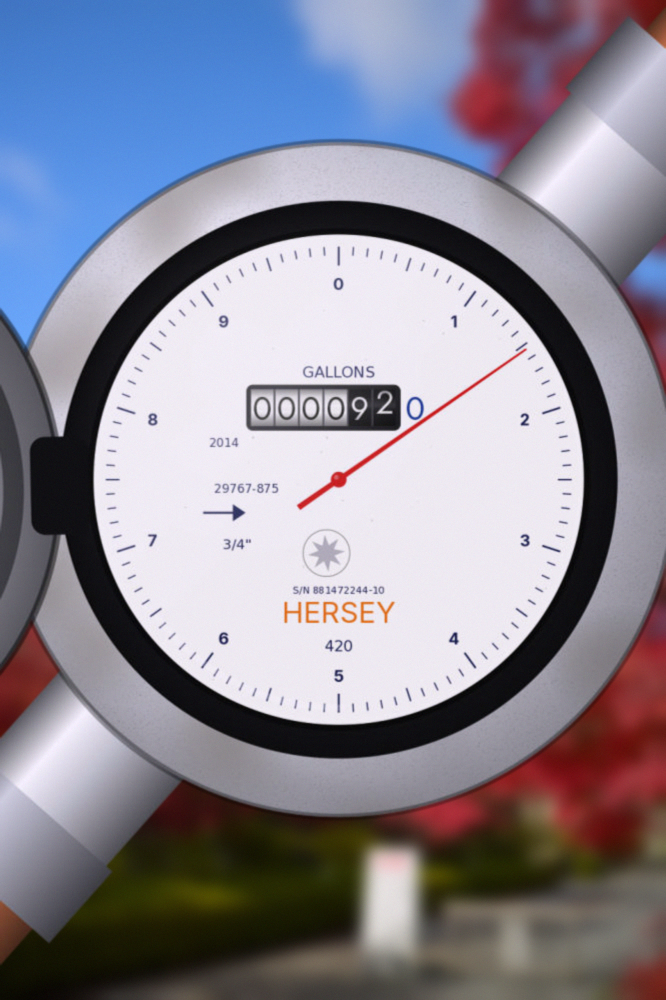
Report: 921.5 gal
